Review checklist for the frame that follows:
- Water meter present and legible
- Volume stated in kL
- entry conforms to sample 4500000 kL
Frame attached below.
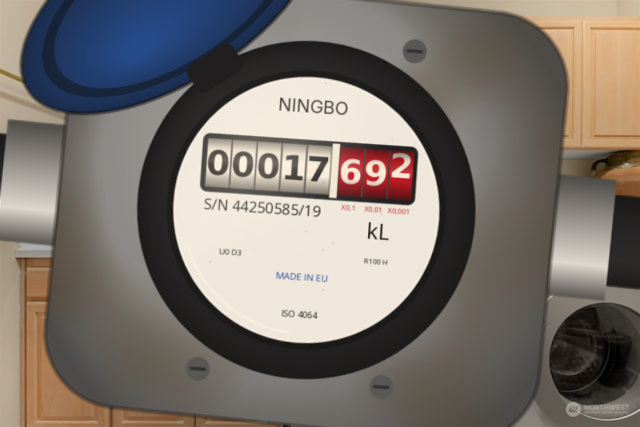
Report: 17.692 kL
